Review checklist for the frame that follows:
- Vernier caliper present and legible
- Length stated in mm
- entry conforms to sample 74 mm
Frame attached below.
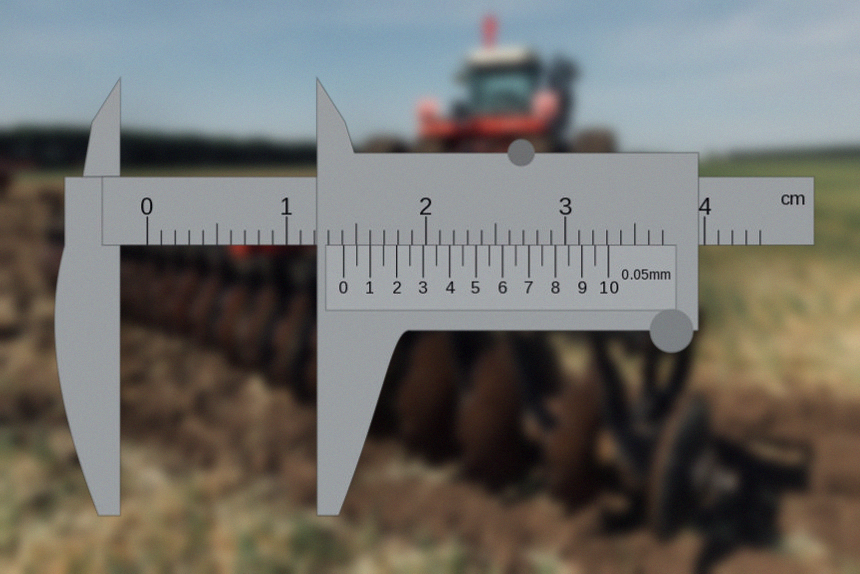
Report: 14.1 mm
